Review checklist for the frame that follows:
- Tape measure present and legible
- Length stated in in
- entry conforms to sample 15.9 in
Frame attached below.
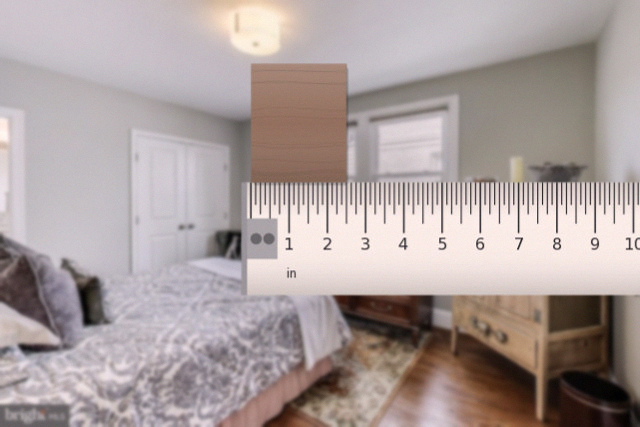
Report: 2.5 in
